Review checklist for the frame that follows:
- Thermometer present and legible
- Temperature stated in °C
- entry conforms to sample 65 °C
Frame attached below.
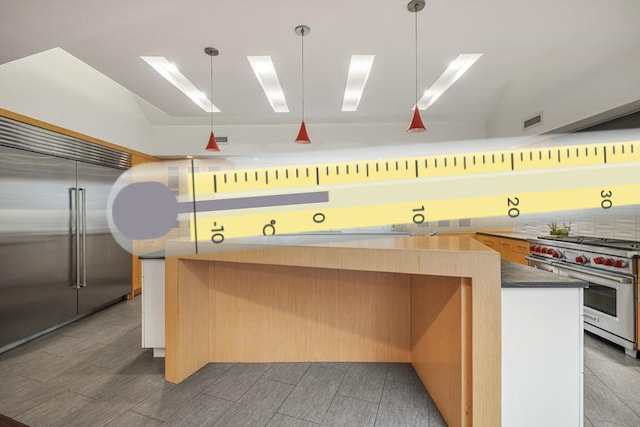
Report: 1 °C
